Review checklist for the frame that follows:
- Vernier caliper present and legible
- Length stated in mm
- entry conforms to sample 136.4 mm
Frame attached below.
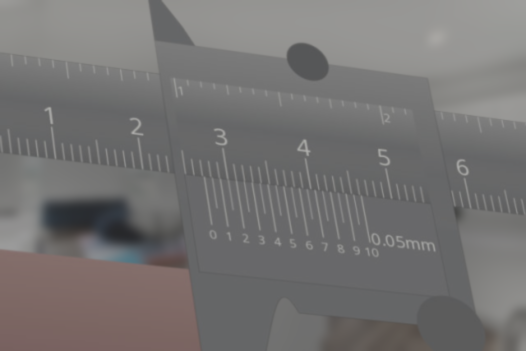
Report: 27.2 mm
